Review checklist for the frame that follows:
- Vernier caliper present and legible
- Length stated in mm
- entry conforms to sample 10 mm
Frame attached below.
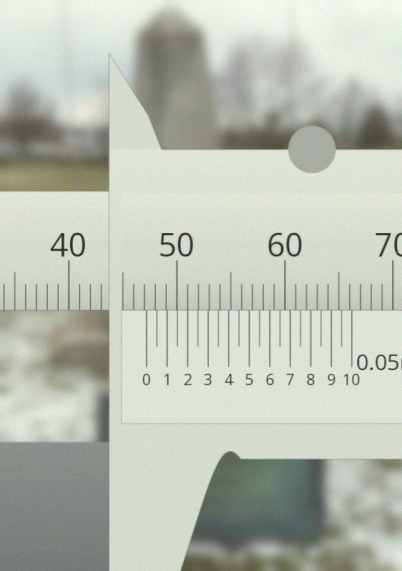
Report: 47.2 mm
